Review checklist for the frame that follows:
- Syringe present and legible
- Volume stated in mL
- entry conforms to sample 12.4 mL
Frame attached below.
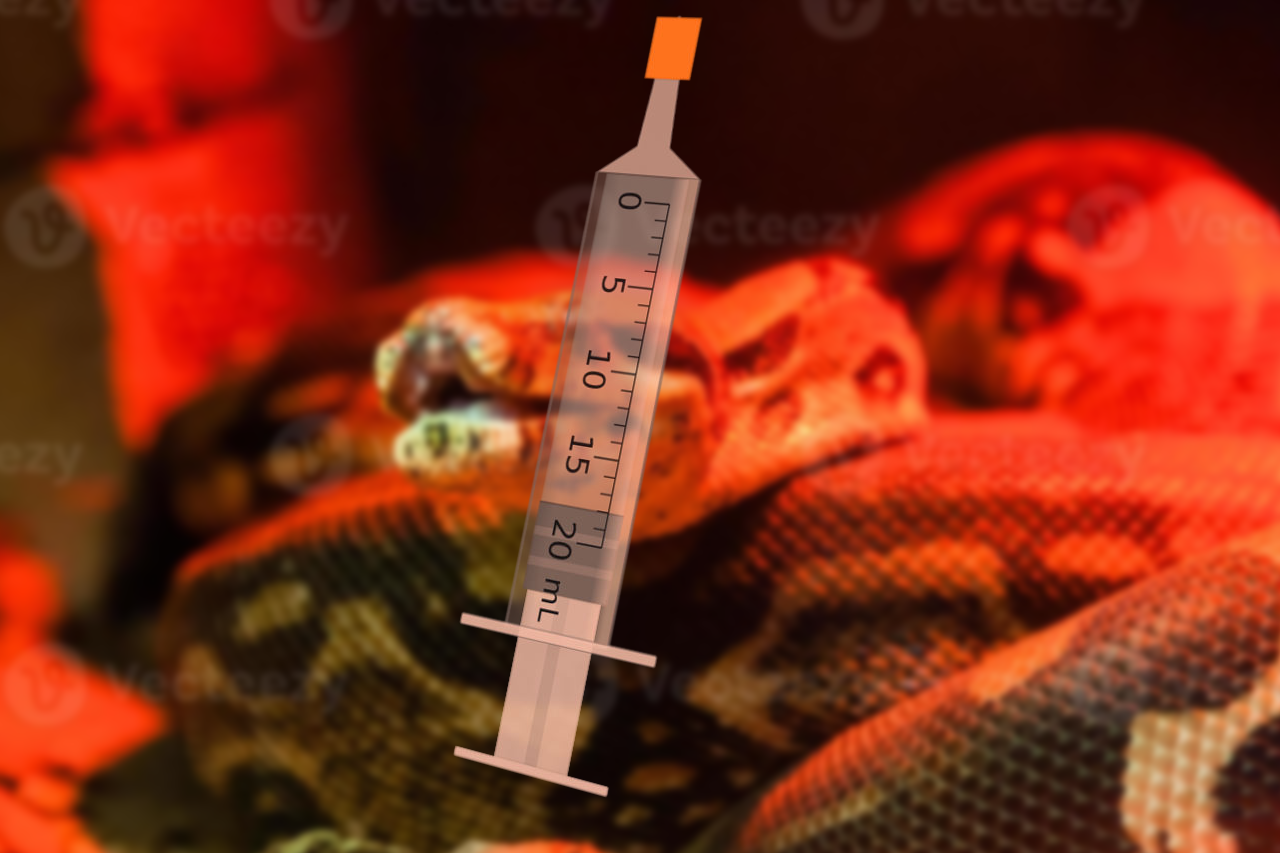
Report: 18 mL
